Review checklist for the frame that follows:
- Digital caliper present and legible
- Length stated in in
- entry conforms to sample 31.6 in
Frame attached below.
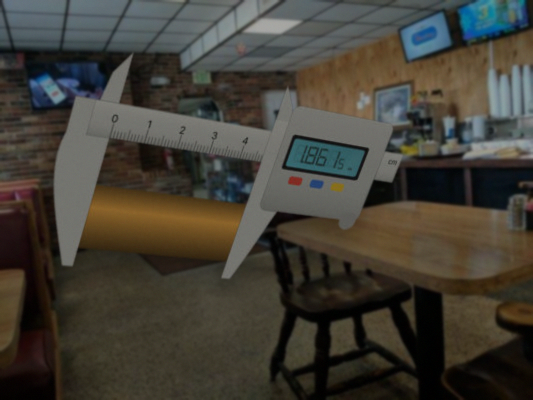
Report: 1.8615 in
